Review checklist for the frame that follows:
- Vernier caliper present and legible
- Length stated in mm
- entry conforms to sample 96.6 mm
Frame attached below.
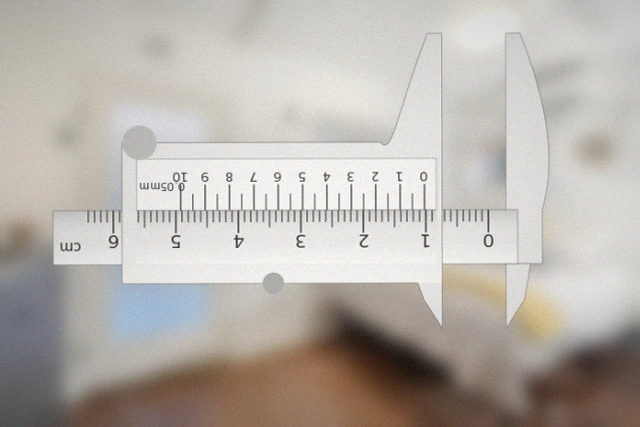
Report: 10.2 mm
